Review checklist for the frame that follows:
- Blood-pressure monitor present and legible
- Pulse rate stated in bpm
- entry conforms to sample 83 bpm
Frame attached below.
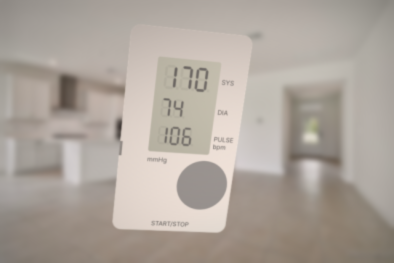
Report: 106 bpm
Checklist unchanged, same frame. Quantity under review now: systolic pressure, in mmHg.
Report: 170 mmHg
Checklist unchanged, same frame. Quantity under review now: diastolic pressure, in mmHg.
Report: 74 mmHg
